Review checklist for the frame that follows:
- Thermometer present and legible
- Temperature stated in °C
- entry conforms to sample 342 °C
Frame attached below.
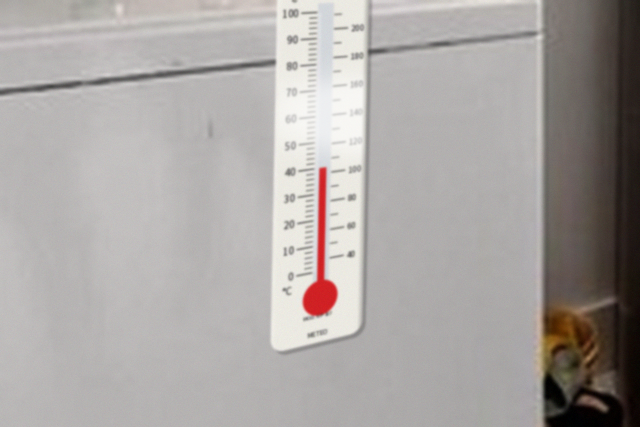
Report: 40 °C
